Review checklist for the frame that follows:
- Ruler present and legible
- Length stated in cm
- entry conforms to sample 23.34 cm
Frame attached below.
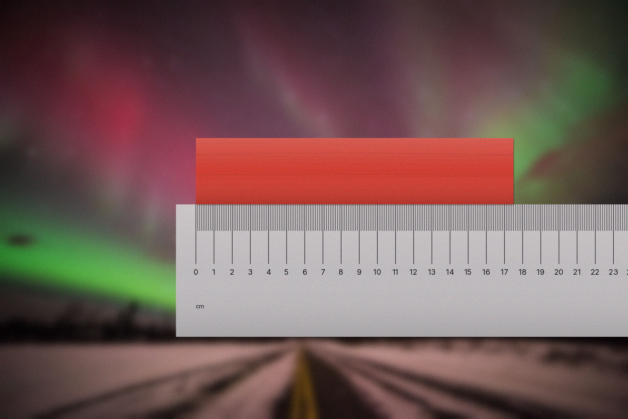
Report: 17.5 cm
